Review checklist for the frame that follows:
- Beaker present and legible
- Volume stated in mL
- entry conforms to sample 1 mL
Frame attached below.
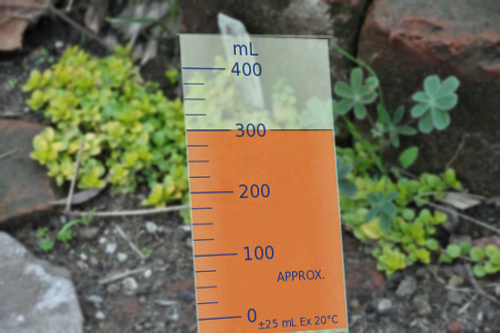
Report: 300 mL
